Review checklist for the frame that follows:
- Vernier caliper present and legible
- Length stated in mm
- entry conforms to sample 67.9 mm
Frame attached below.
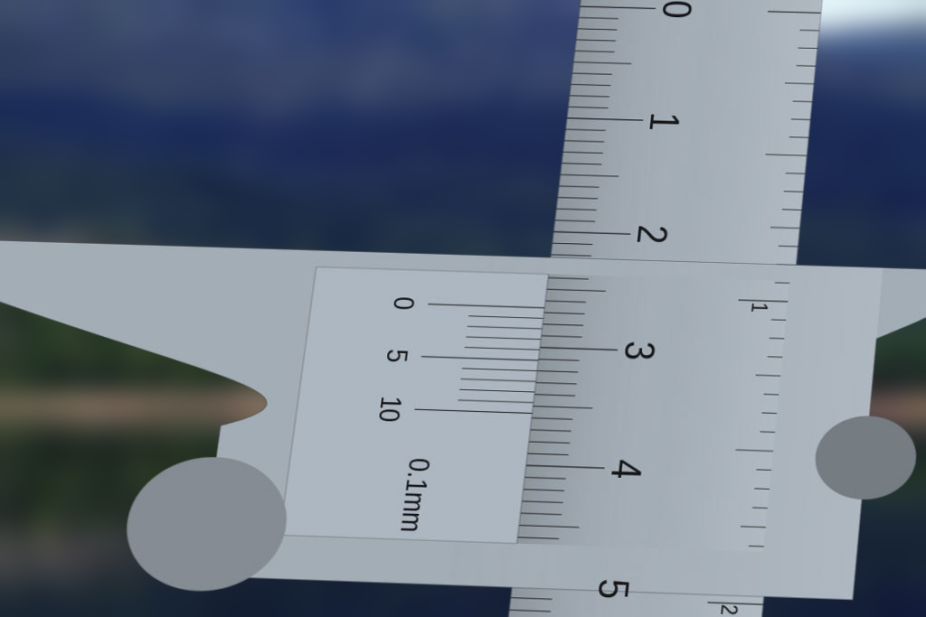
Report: 26.6 mm
